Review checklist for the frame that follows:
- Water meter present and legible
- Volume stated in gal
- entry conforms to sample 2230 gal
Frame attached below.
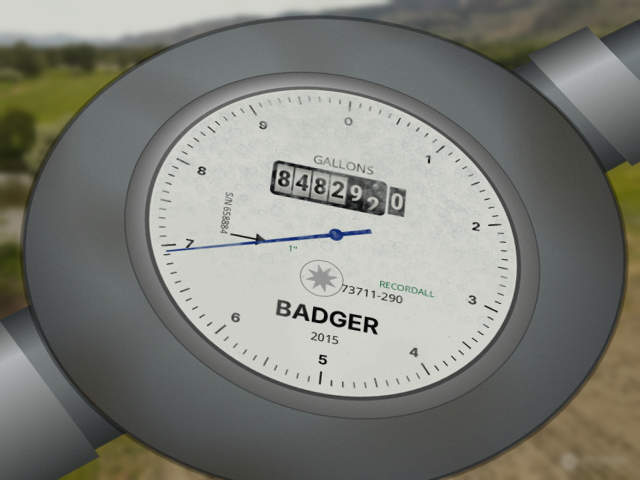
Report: 8482916.9 gal
